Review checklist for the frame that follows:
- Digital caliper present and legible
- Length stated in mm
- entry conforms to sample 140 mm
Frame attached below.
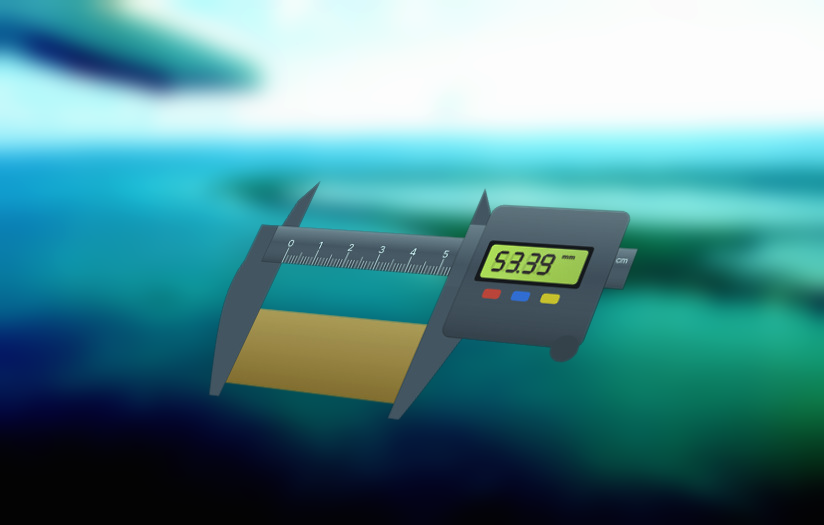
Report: 53.39 mm
